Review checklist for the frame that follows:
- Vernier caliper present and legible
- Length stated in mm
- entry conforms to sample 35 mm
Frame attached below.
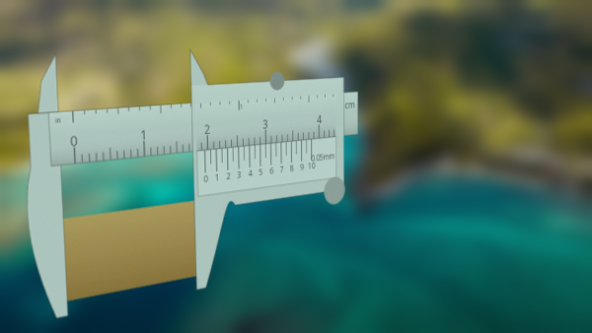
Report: 19.5 mm
